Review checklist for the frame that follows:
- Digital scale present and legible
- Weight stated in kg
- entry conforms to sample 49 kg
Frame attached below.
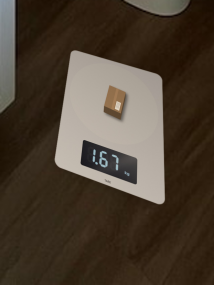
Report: 1.67 kg
